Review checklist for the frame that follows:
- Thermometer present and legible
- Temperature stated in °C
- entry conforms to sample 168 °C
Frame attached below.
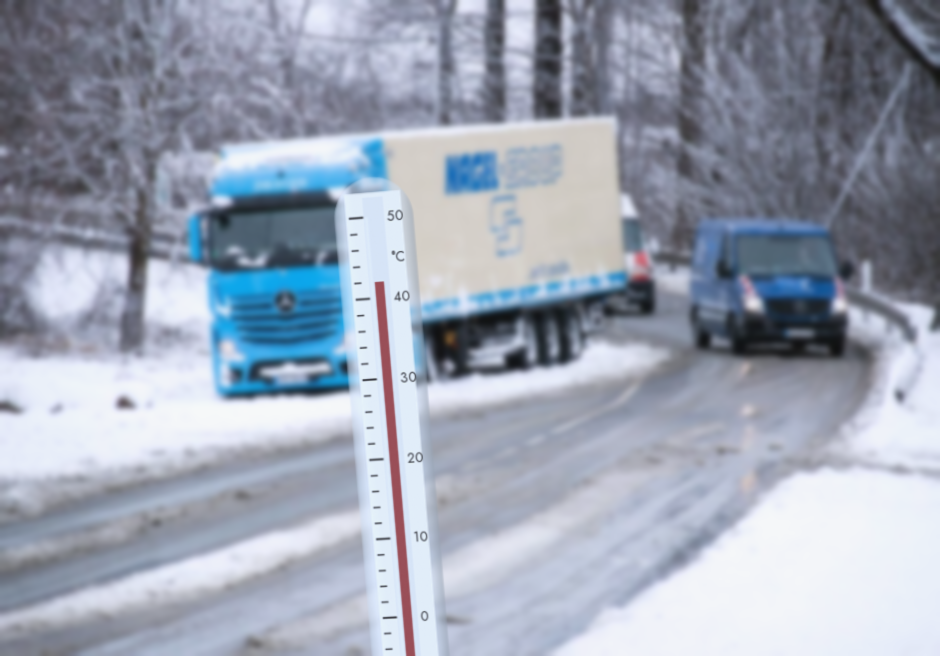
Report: 42 °C
